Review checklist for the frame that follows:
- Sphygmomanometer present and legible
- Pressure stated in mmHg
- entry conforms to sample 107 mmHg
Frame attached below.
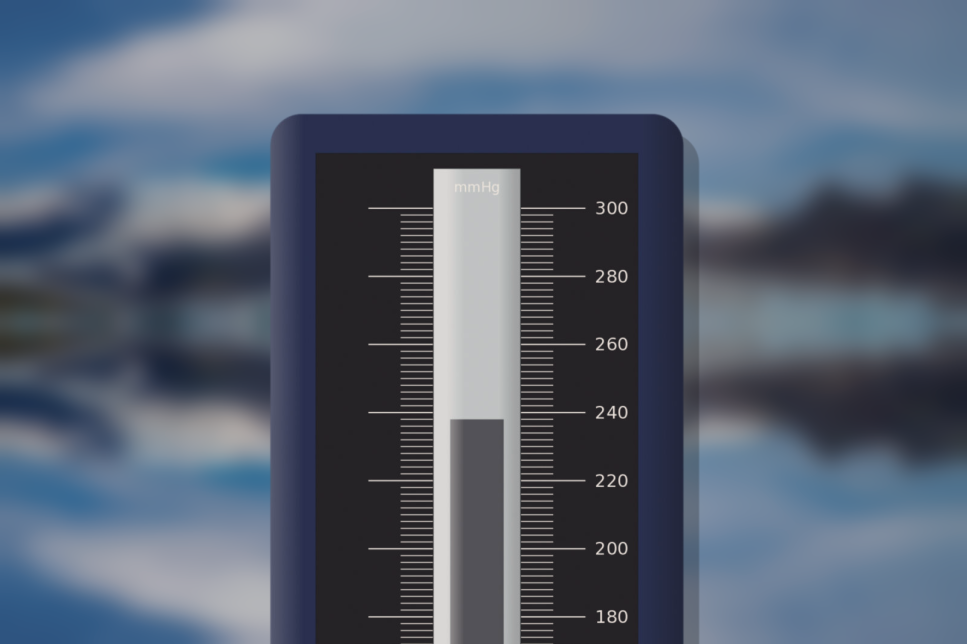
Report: 238 mmHg
